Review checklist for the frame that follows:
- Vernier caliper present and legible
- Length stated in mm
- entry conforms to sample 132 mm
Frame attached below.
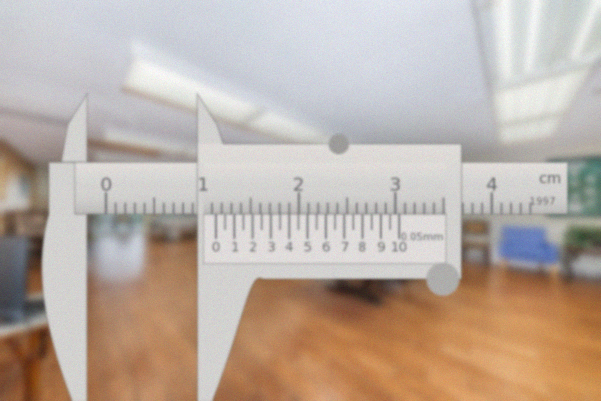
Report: 11.4 mm
